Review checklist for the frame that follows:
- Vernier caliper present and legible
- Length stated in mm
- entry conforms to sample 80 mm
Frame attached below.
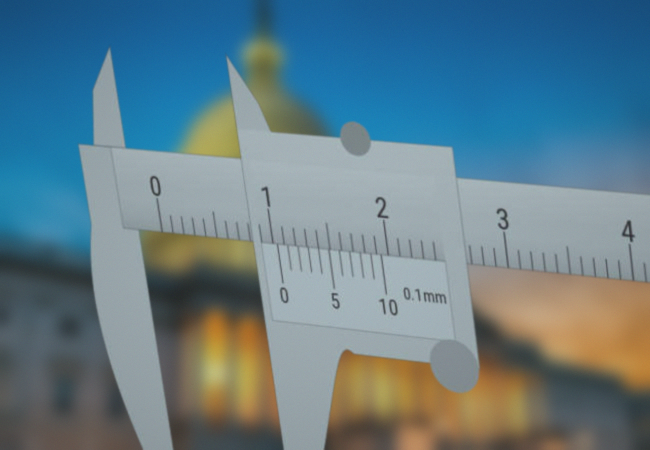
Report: 10.4 mm
